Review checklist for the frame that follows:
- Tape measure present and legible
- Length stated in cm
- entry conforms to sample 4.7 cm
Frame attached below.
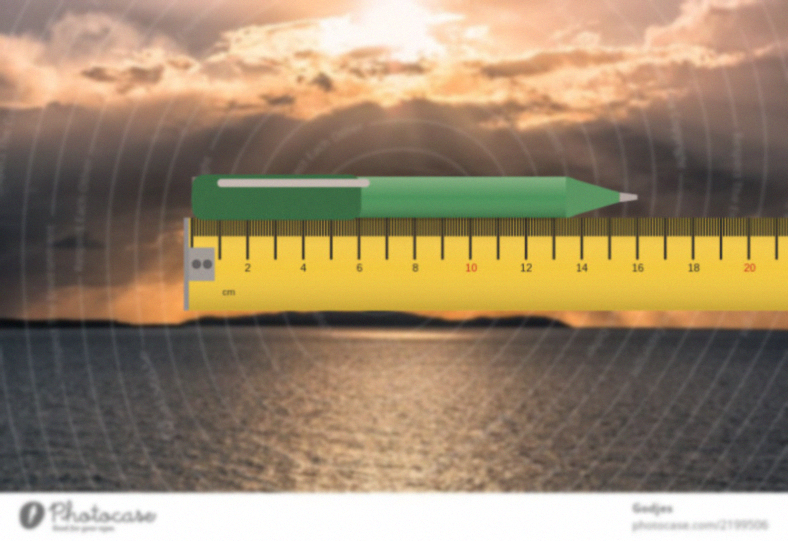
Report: 16 cm
